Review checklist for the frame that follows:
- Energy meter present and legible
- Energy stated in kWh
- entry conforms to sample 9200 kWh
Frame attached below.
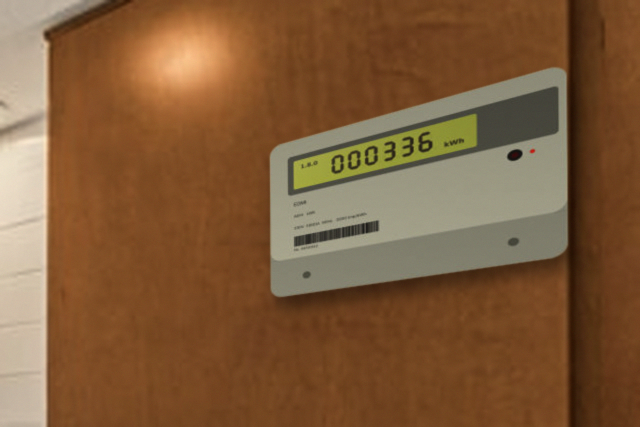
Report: 336 kWh
